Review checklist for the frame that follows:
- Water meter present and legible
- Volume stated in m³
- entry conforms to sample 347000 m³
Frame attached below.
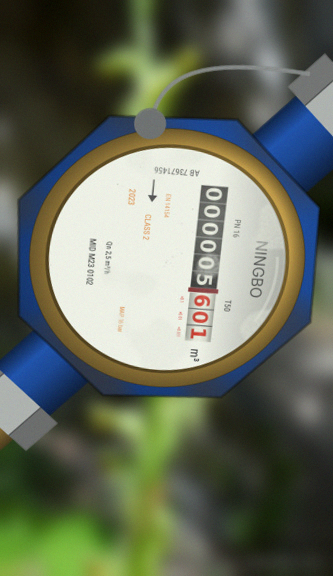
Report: 5.601 m³
